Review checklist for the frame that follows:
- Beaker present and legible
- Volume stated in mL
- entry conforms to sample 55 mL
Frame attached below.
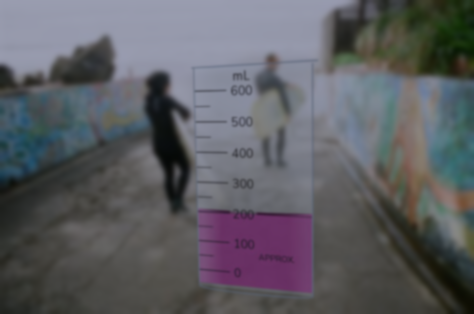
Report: 200 mL
